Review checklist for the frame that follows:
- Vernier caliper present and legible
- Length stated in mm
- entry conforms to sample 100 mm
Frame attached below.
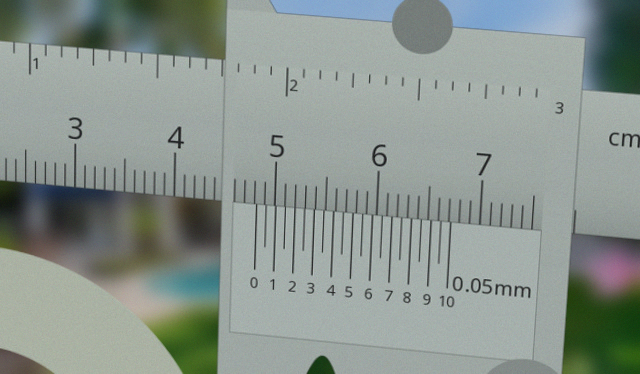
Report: 48.2 mm
